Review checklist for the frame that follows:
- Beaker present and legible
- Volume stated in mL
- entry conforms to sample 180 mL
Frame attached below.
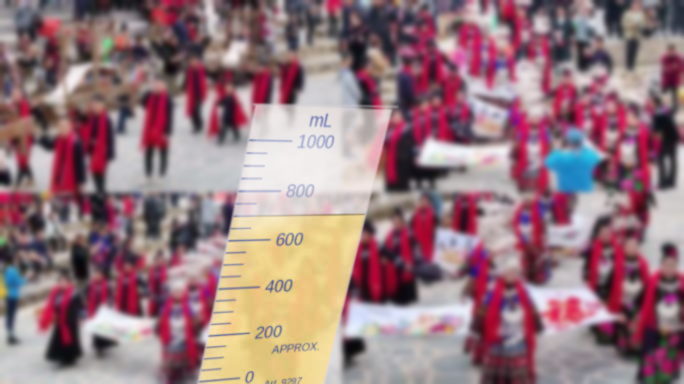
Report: 700 mL
